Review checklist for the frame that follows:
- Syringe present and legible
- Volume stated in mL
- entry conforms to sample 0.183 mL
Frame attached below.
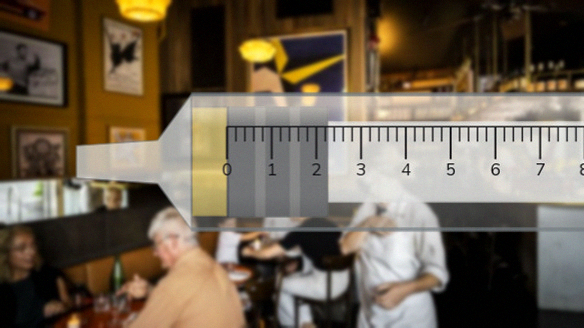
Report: 0 mL
